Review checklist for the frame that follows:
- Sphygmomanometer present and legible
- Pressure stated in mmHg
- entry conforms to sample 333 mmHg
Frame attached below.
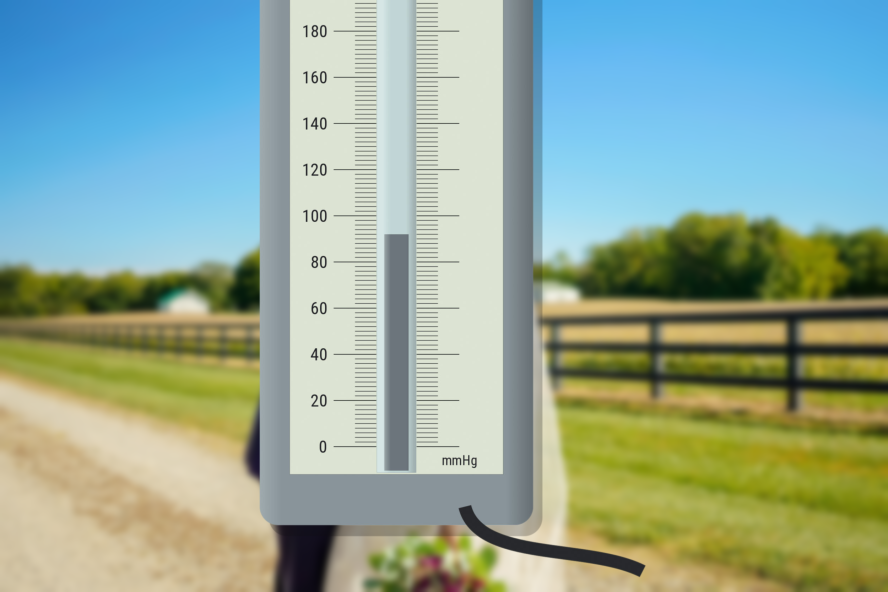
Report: 92 mmHg
